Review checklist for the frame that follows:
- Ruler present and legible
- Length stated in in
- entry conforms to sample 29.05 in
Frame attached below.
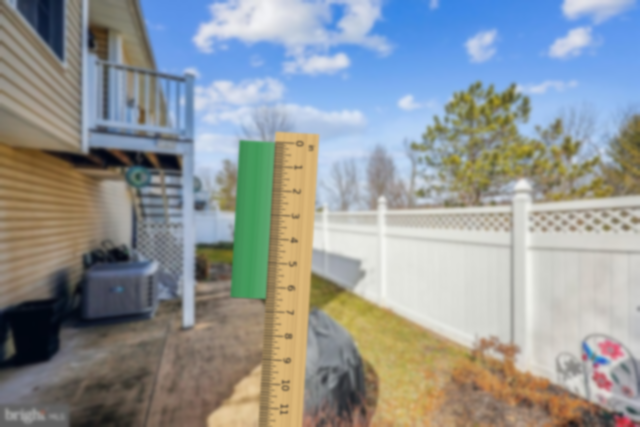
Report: 6.5 in
